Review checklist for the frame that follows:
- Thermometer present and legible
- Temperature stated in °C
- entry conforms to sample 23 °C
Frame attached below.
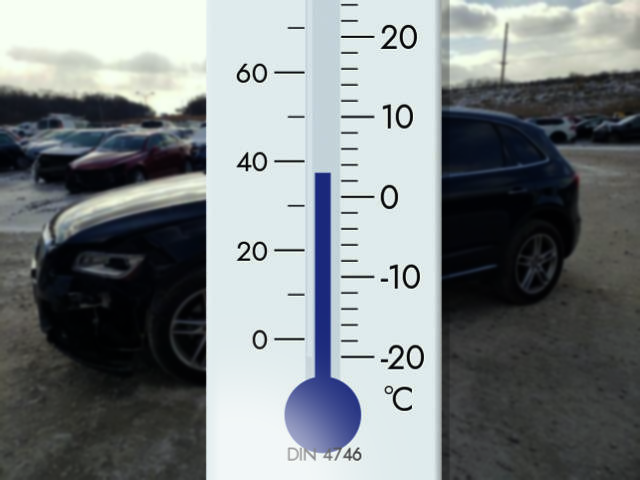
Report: 3 °C
